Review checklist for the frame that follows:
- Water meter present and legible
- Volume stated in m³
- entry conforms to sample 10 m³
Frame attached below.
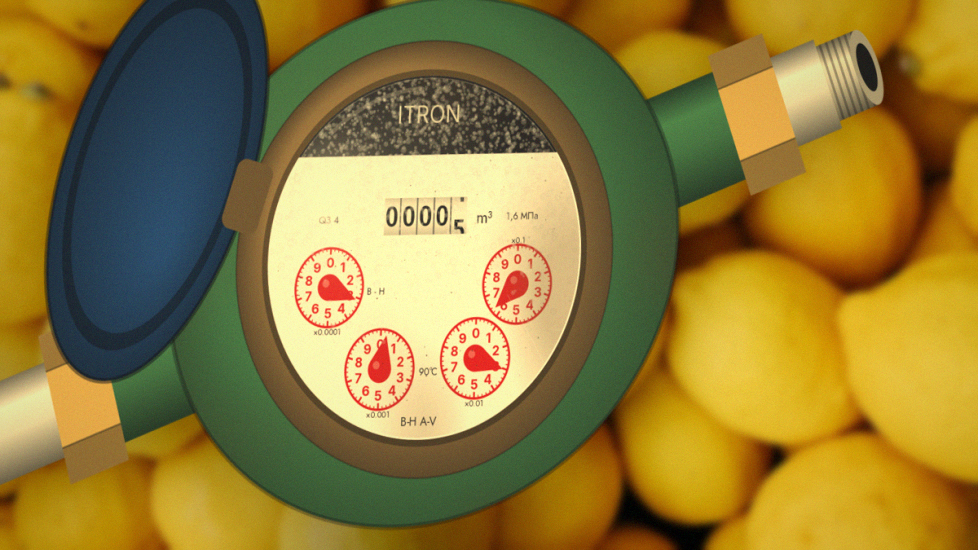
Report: 4.6303 m³
